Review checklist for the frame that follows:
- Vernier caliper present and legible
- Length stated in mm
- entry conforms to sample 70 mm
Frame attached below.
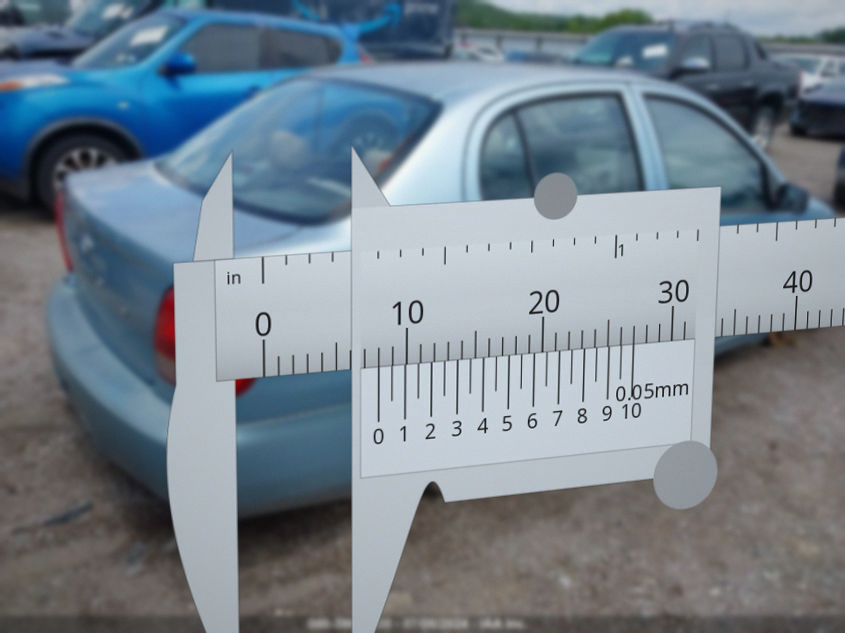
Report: 8.0 mm
